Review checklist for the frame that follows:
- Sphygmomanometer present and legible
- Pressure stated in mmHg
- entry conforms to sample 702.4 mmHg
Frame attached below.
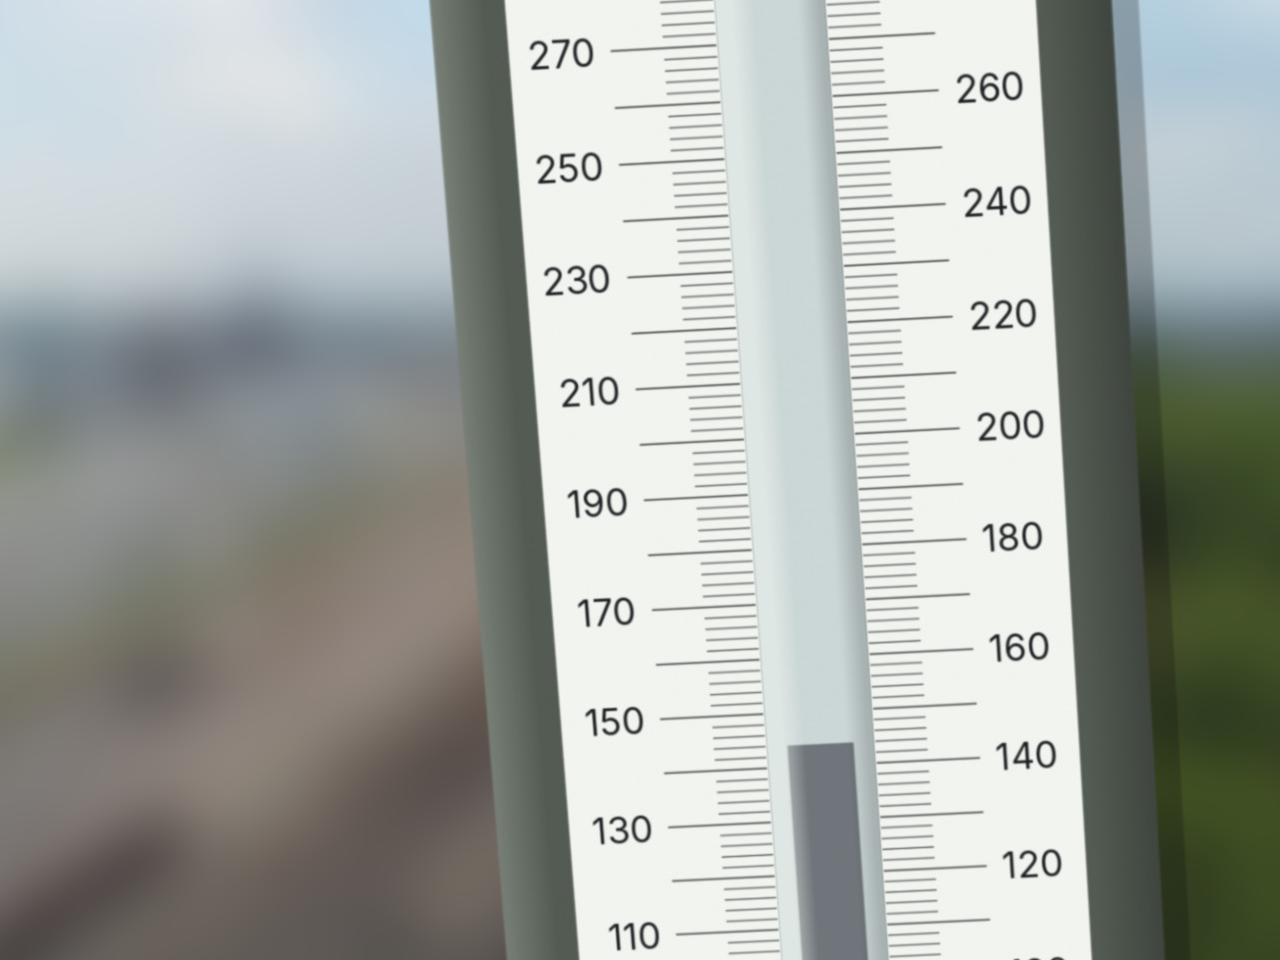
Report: 144 mmHg
